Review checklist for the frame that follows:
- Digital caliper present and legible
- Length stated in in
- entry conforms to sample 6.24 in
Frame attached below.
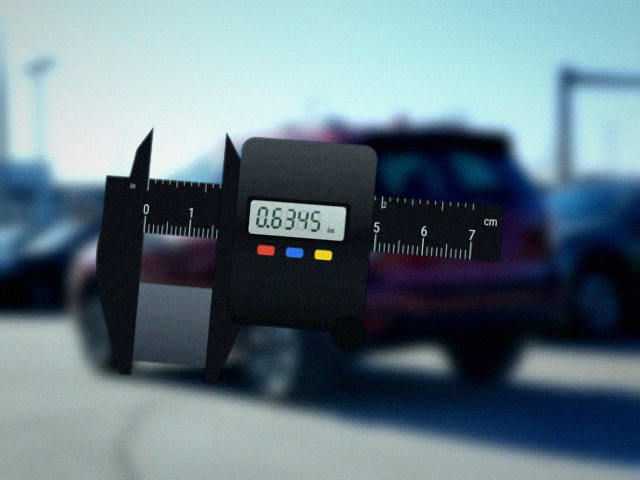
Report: 0.6345 in
